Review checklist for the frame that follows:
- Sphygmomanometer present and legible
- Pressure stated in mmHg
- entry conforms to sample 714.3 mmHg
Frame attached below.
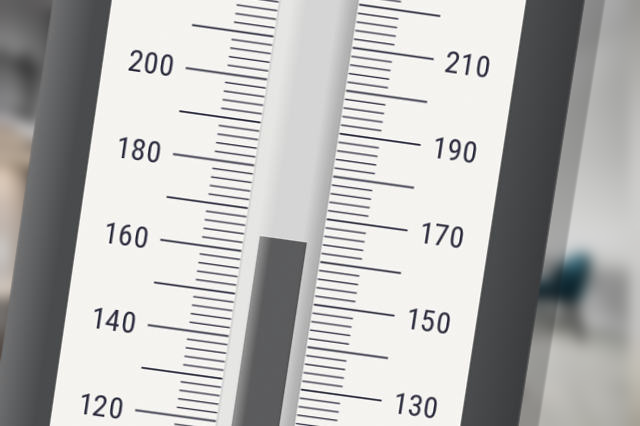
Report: 164 mmHg
